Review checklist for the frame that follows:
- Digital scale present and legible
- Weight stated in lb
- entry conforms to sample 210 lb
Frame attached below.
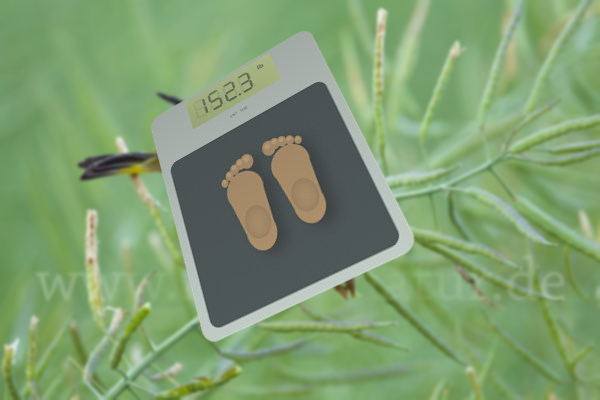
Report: 152.3 lb
